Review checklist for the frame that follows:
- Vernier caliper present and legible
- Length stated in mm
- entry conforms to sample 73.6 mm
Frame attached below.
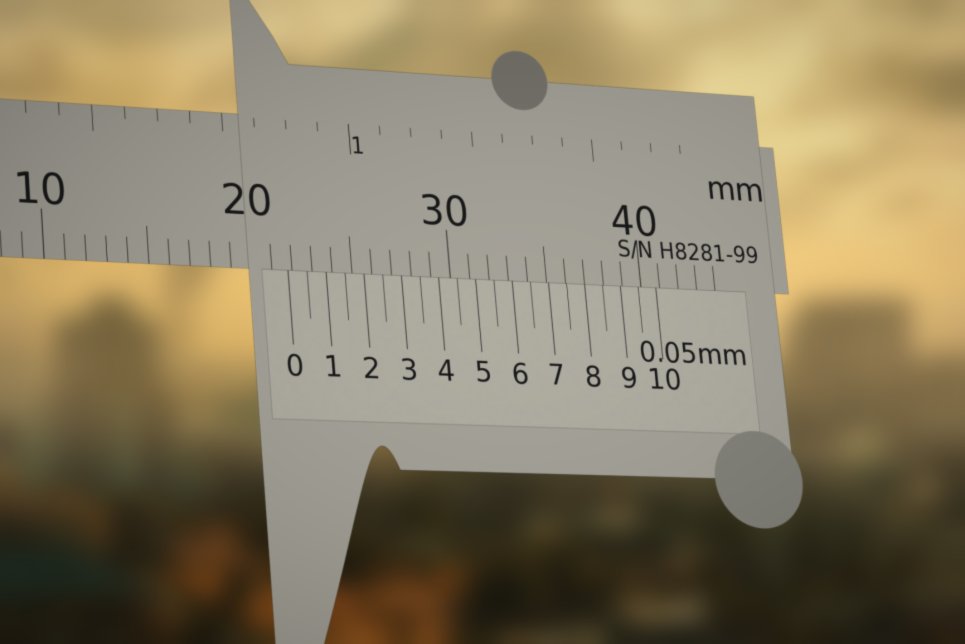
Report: 21.8 mm
